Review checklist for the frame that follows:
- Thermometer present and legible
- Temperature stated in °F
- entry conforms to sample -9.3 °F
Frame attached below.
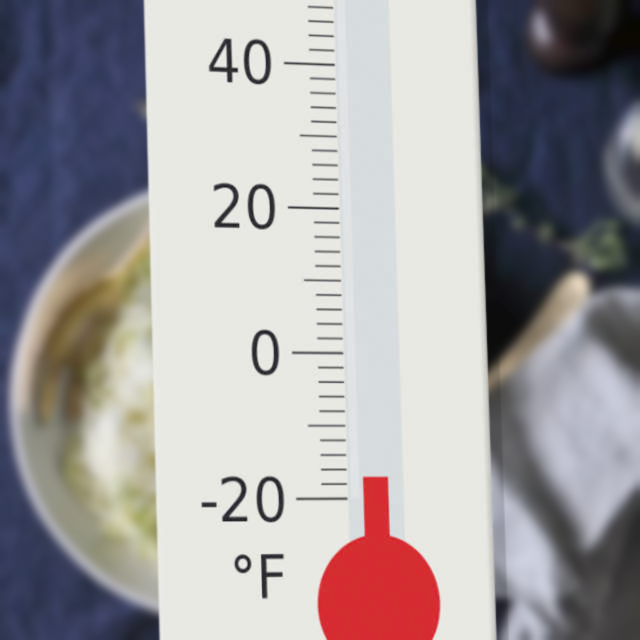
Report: -17 °F
